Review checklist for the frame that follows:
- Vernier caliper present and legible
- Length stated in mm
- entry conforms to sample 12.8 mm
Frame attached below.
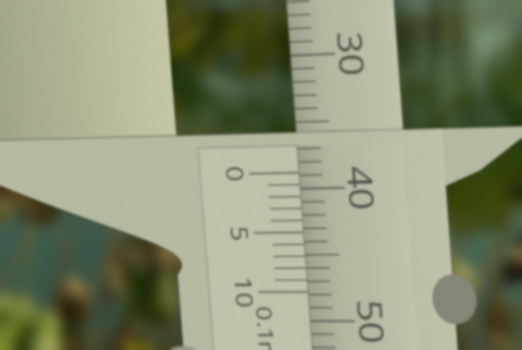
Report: 38.8 mm
